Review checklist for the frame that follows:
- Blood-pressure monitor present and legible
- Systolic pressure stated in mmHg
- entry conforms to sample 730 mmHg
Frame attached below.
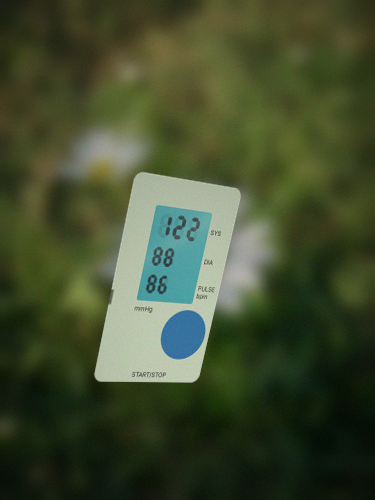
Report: 122 mmHg
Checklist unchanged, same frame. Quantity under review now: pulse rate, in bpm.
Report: 86 bpm
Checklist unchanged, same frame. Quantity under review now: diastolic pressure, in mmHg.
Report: 88 mmHg
